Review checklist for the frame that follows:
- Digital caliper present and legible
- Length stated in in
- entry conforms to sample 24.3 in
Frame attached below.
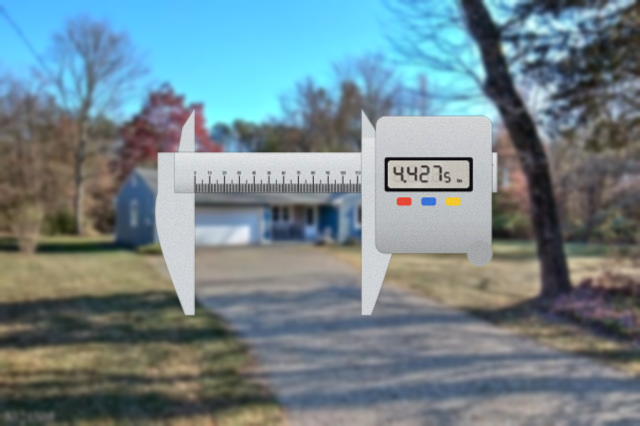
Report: 4.4275 in
